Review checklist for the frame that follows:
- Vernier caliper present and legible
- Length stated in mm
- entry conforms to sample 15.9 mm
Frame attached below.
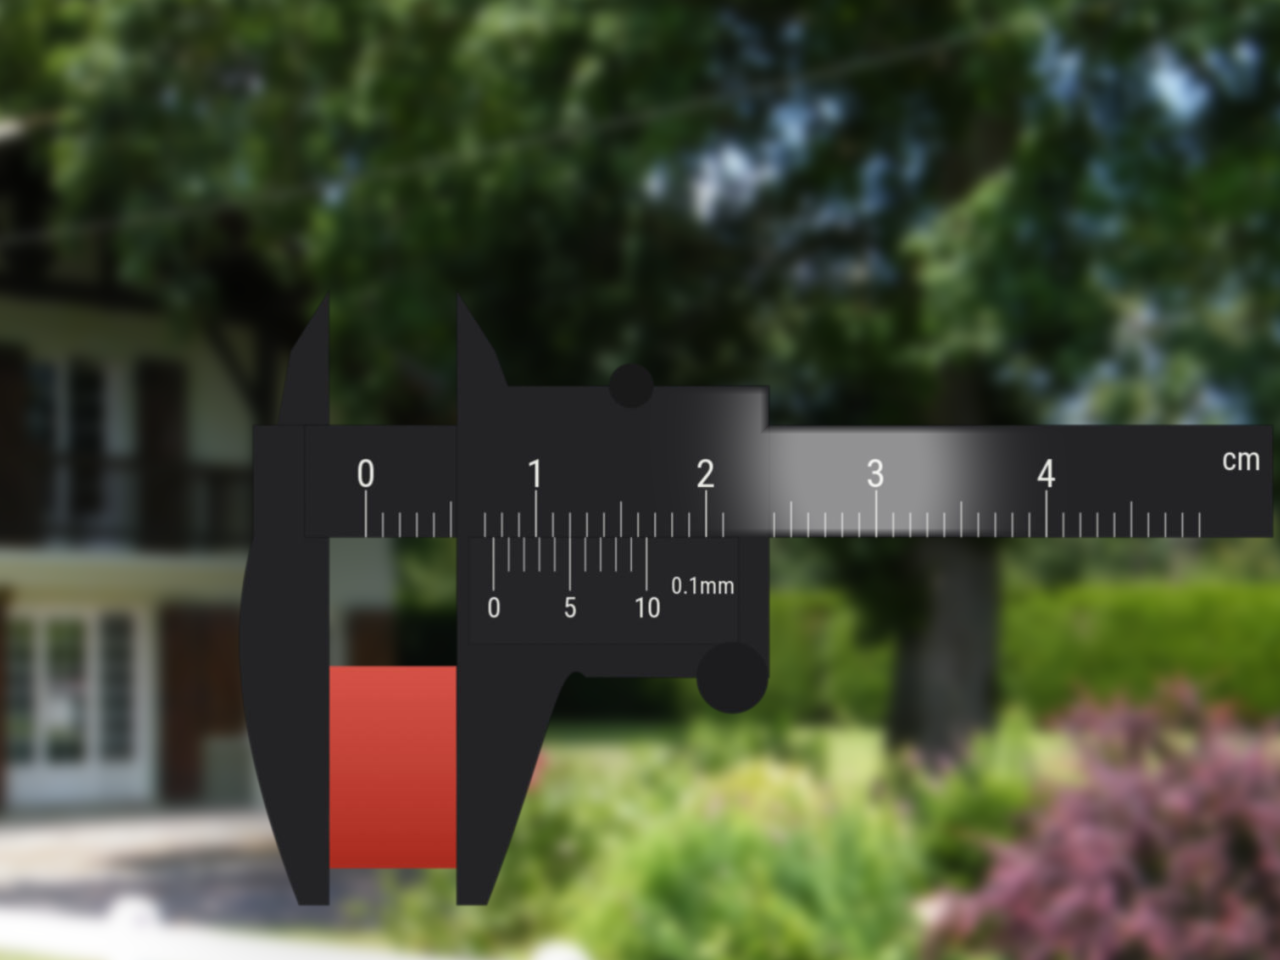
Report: 7.5 mm
